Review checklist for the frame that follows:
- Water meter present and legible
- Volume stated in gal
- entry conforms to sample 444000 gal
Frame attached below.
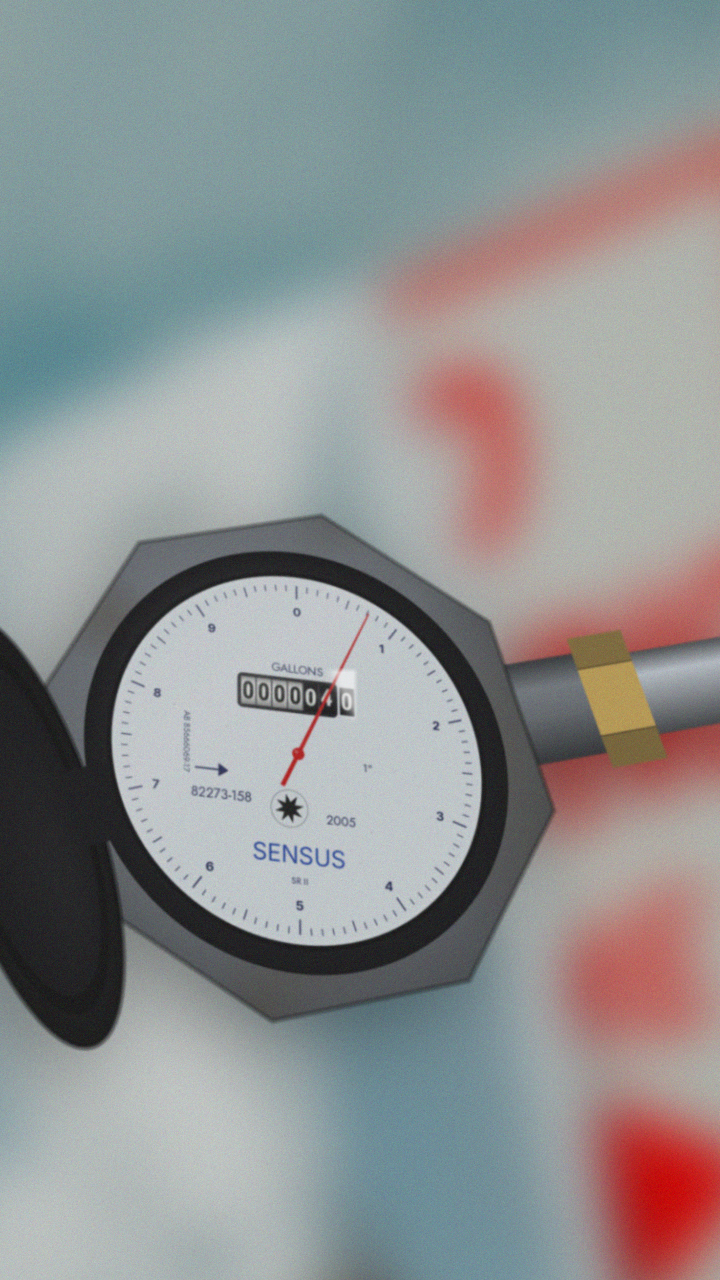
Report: 40.7 gal
